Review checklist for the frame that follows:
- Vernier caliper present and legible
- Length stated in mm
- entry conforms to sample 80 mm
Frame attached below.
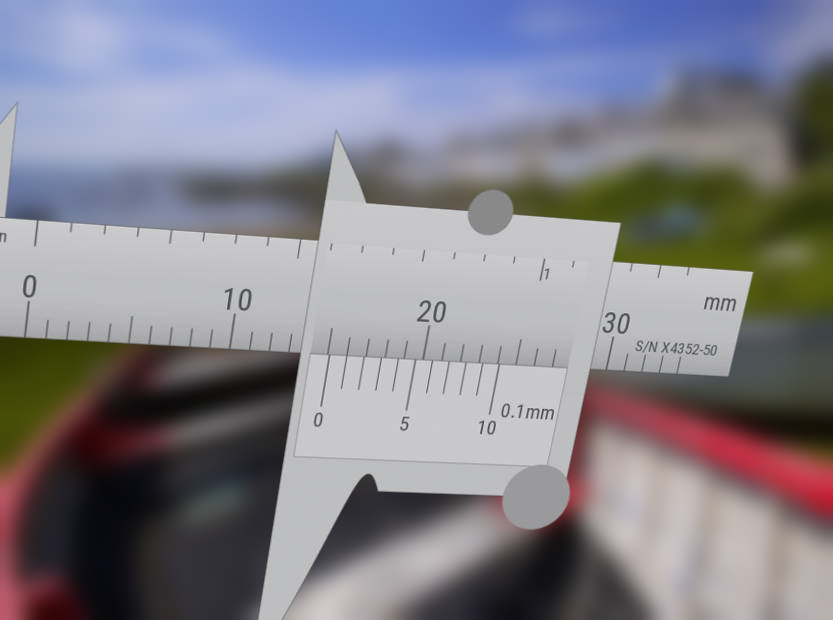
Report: 15.1 mm
